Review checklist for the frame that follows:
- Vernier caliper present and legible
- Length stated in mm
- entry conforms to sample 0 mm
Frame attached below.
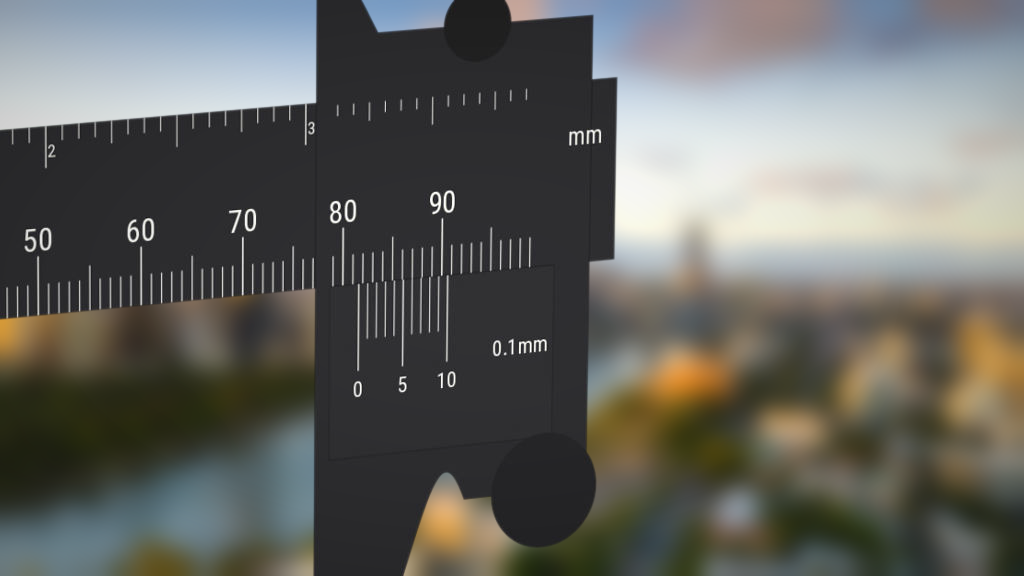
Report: 81.6 mm
